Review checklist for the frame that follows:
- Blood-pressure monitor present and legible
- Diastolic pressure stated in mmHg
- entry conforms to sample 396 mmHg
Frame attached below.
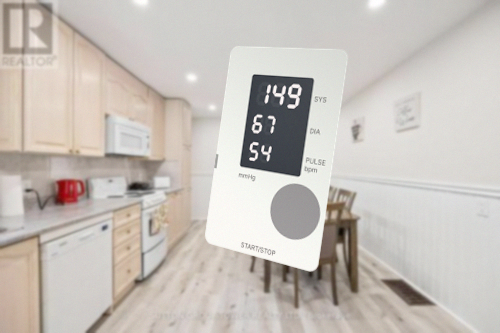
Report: 67 mmHg
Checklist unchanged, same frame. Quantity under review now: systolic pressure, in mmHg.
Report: 149 mmHg
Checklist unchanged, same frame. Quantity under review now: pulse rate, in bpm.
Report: 54 bpm
